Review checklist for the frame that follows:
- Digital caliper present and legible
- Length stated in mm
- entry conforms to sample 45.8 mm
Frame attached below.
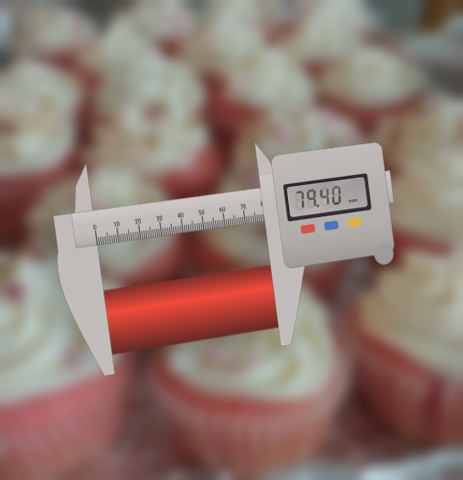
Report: 79.40 mm
